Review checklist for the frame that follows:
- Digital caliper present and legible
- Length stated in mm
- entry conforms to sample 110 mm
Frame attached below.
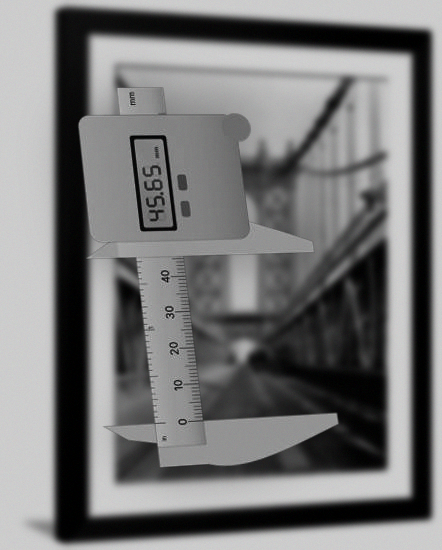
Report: 45.65 mm
